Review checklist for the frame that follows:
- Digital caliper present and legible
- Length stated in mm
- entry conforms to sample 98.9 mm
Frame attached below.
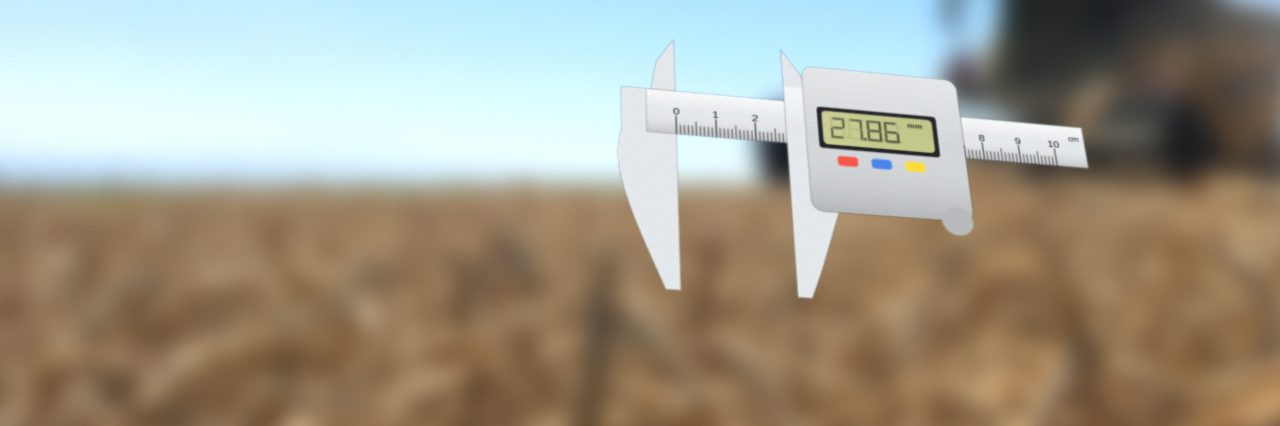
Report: 27.86 mm
